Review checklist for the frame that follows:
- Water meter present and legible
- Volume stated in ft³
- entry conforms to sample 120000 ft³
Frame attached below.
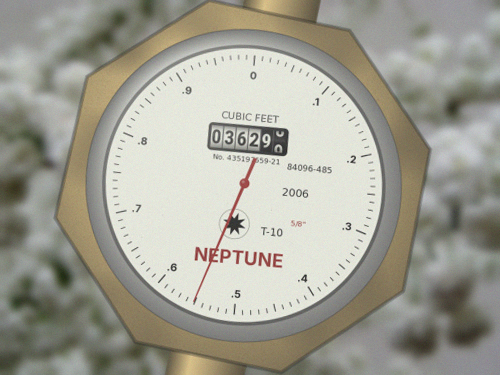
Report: 36298.55 ft³
